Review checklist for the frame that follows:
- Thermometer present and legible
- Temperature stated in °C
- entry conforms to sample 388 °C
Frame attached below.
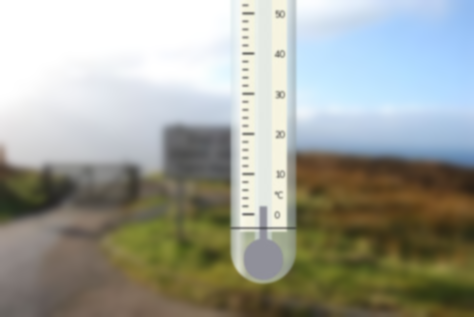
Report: 2 °C
